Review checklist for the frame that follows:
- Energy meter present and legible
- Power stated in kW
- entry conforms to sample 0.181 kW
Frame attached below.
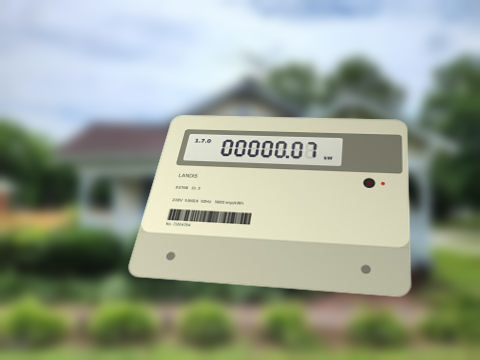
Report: 0.07 kW
